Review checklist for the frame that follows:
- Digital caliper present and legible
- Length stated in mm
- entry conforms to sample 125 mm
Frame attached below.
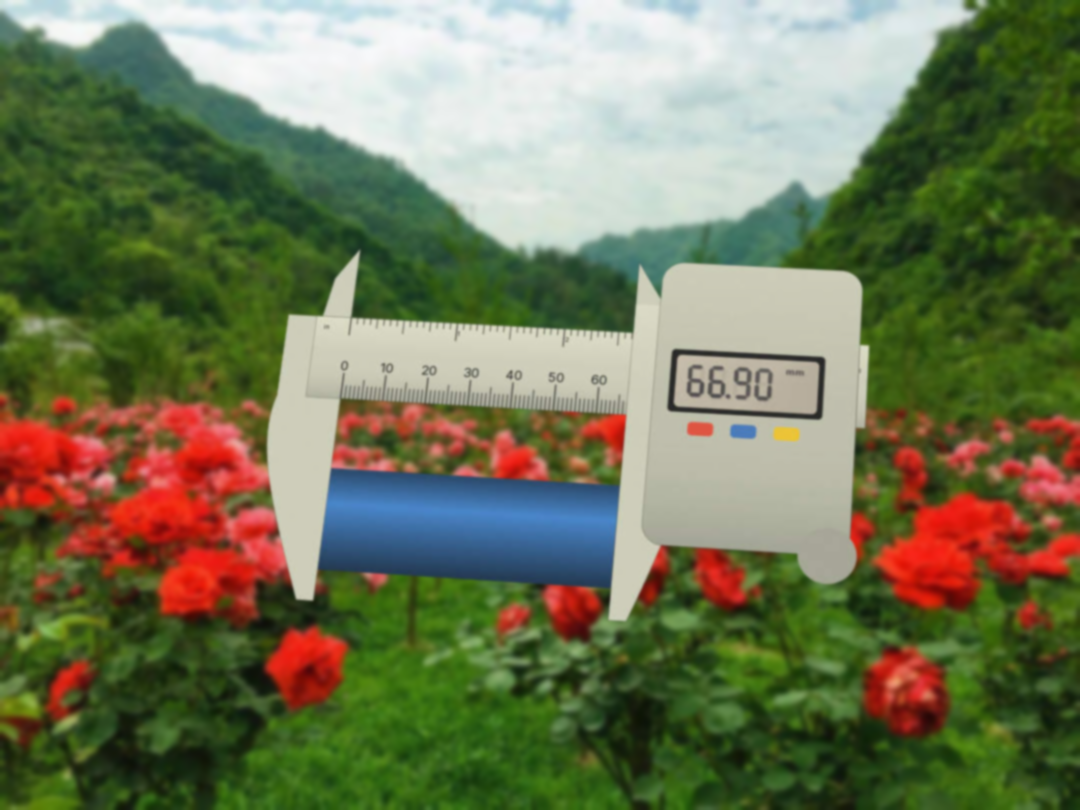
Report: 66.90 mm
